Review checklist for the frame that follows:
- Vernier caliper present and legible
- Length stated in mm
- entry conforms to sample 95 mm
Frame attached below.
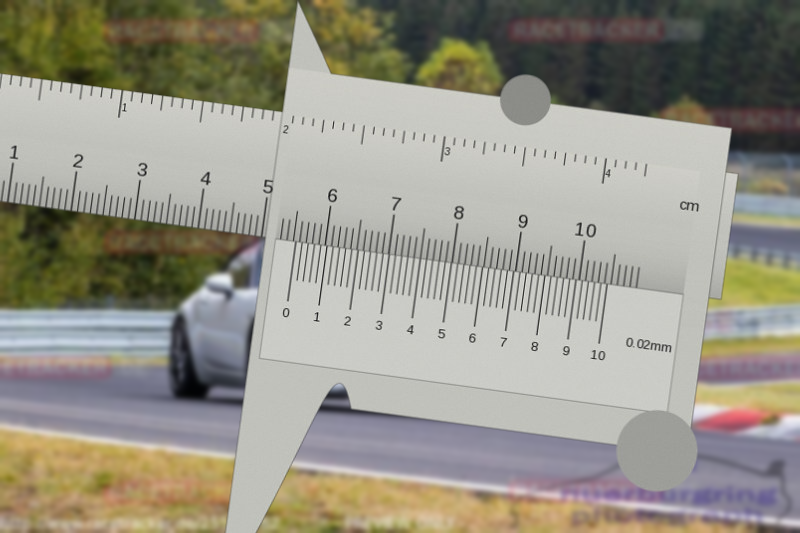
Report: 55.4 mm
